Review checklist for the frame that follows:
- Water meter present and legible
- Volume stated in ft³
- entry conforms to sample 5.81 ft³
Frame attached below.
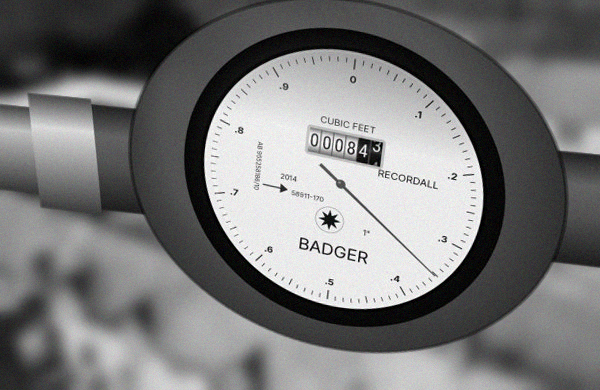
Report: 843.35 ft³
